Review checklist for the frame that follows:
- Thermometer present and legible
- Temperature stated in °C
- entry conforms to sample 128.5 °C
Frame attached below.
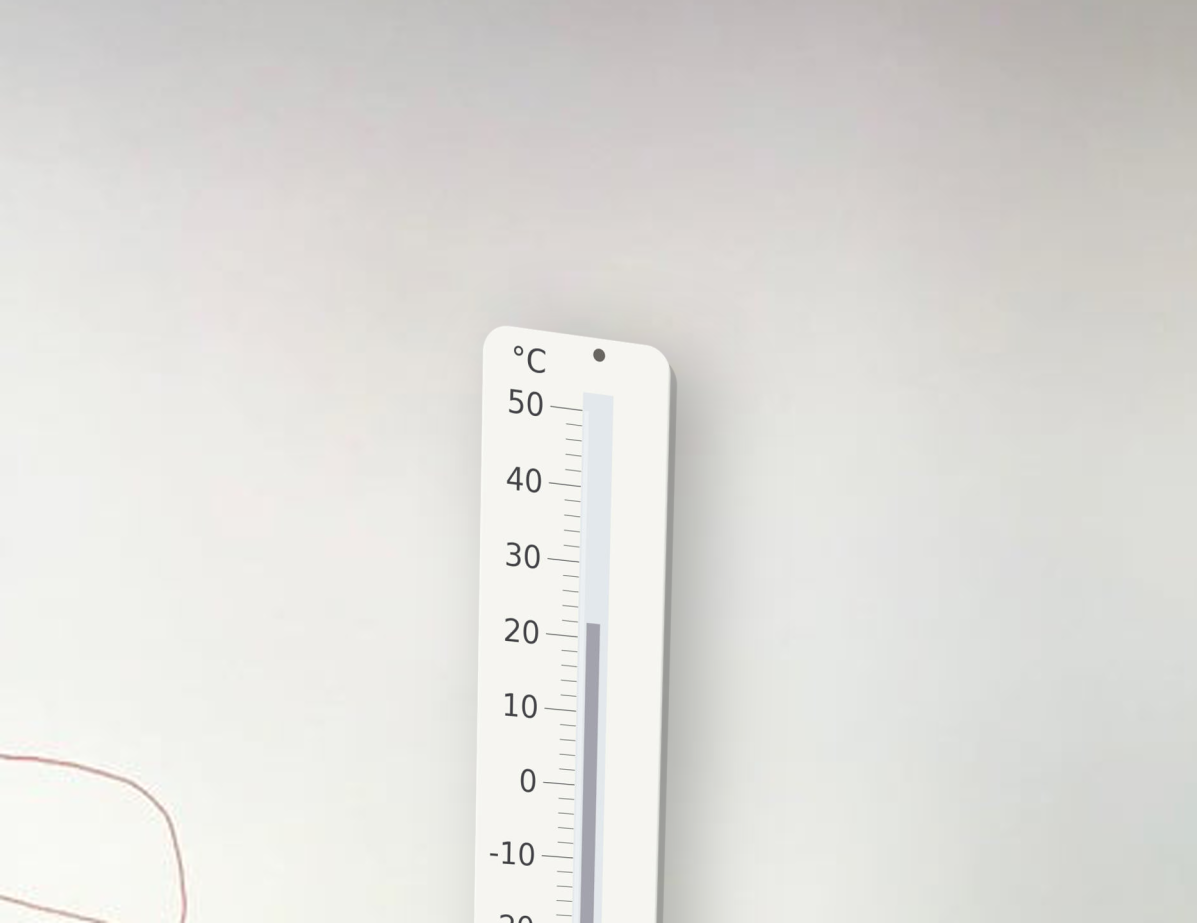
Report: 22 °C
